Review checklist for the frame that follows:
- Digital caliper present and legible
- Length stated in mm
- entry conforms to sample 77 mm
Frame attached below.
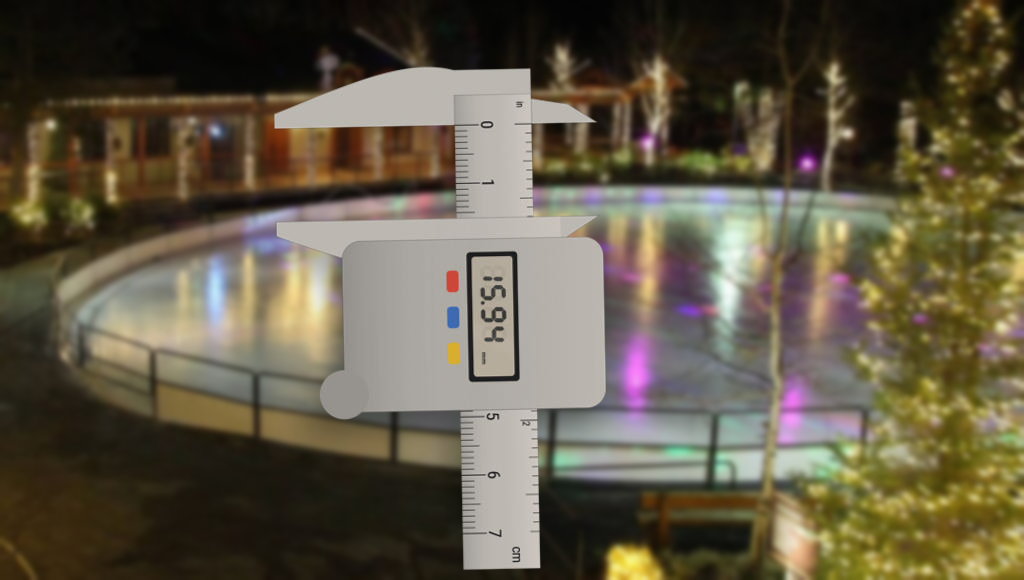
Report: 15.94 mm
